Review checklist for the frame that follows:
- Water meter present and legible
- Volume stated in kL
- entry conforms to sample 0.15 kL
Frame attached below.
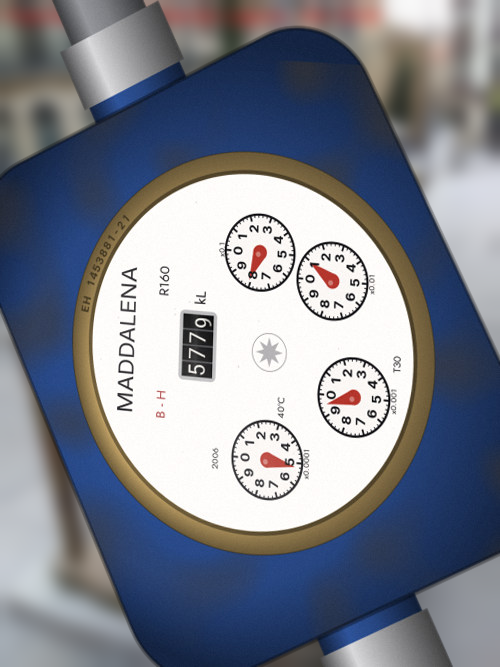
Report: 5778.8095 kL
